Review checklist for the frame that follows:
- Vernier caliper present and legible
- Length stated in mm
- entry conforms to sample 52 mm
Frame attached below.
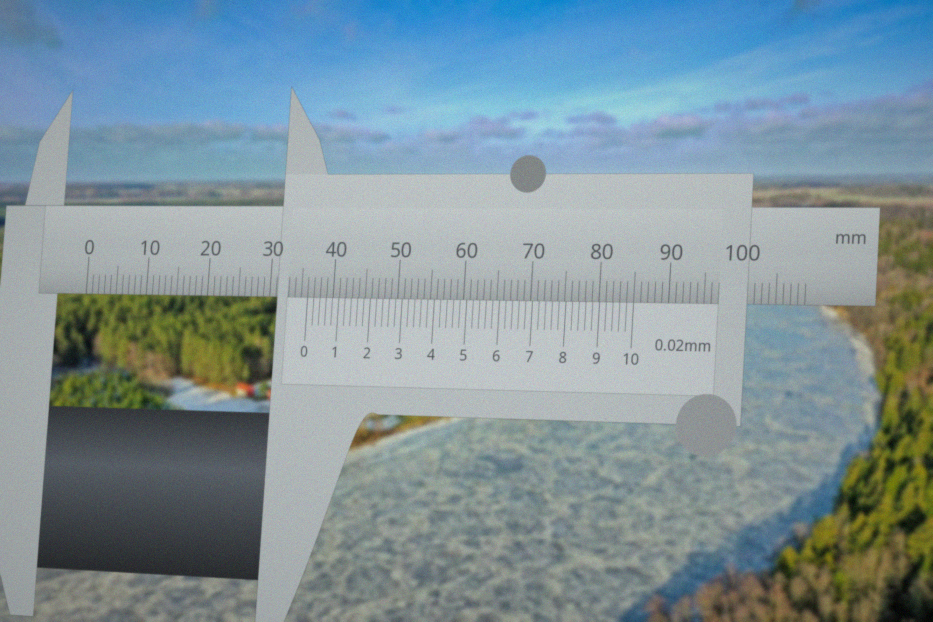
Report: 36.0 mm
